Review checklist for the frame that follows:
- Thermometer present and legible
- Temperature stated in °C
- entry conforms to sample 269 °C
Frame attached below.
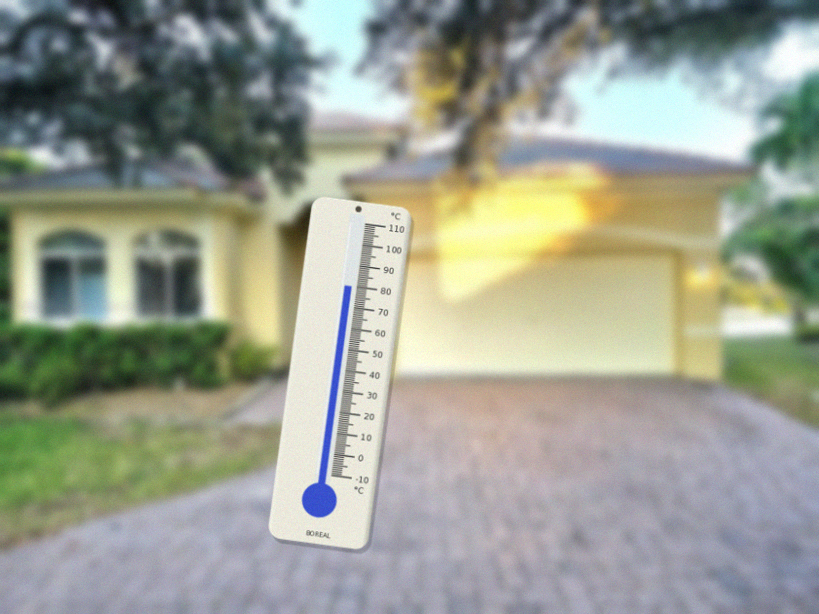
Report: 80 °C
